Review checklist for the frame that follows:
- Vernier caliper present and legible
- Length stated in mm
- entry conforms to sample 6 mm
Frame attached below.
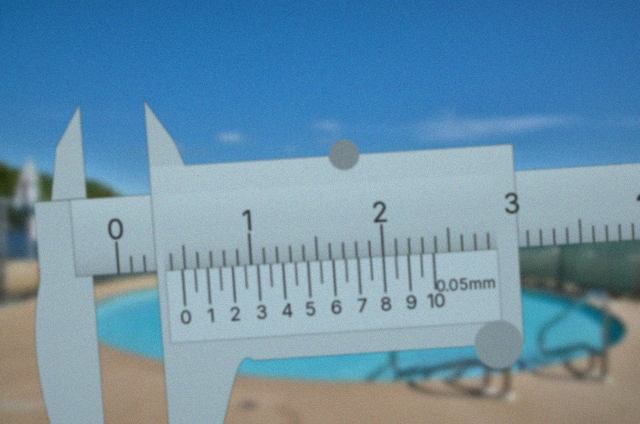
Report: 4.8 mm
